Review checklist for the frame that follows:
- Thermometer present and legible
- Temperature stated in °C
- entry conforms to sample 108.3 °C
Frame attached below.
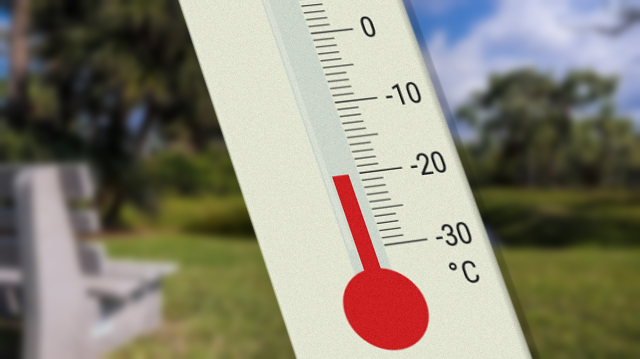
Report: -20 °C
